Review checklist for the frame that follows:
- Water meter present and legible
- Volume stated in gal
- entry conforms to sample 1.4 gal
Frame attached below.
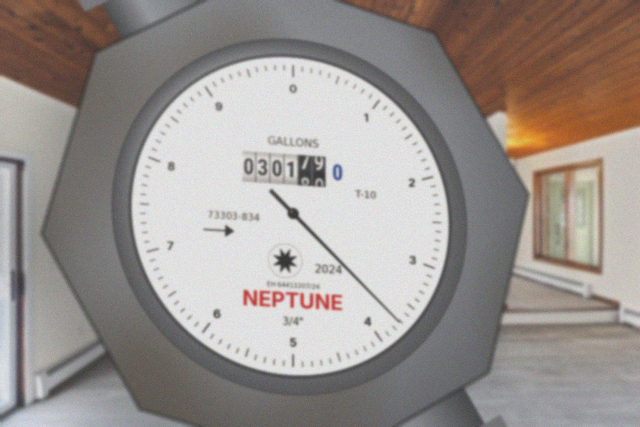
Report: 301793.7 gal
